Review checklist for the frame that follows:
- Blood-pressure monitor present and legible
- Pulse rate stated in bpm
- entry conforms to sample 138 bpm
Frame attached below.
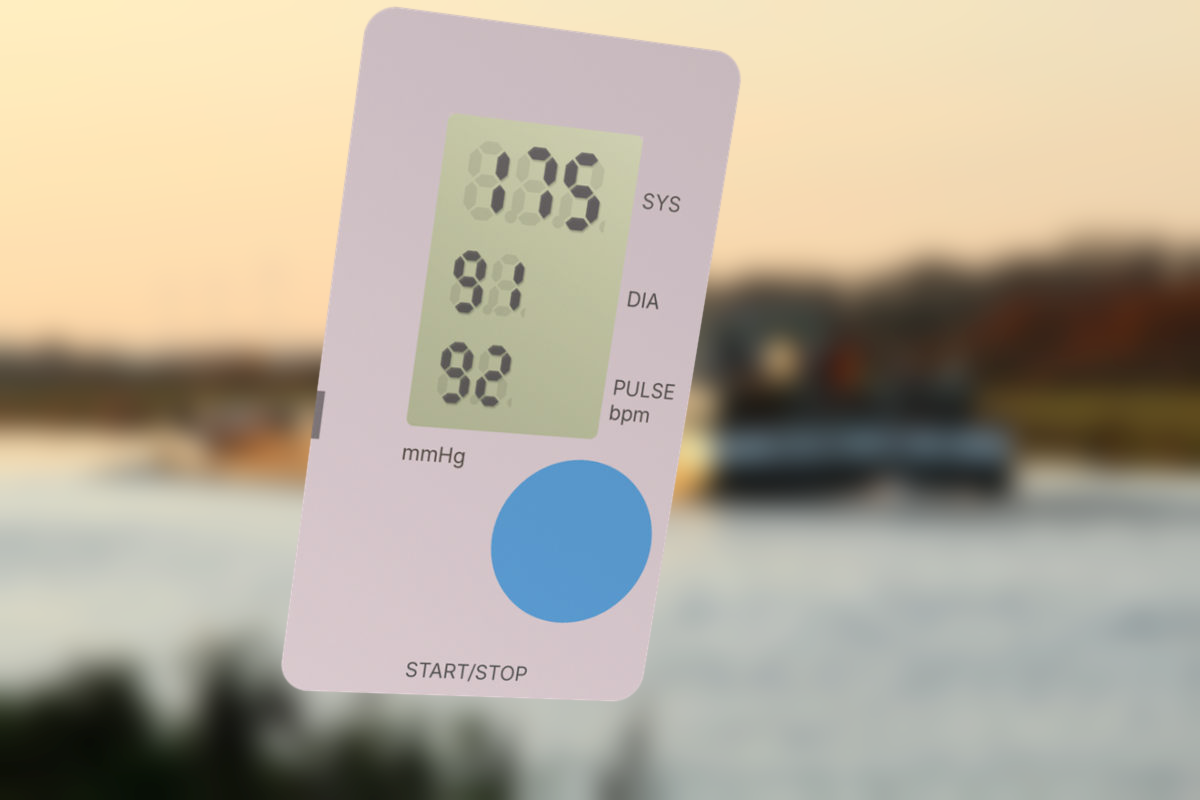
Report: 92 bpm
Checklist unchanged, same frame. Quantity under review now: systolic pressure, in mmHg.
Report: 175 mmHg
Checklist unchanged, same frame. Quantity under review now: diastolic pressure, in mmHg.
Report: 91 mmHg
